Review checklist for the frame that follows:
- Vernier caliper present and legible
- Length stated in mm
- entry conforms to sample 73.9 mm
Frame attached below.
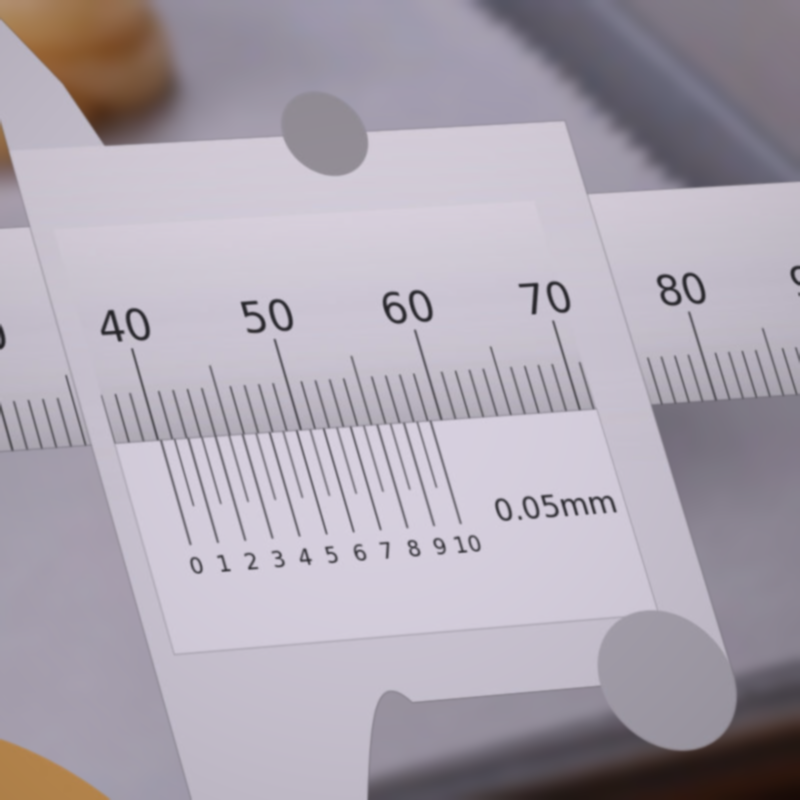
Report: 40.2 mm
